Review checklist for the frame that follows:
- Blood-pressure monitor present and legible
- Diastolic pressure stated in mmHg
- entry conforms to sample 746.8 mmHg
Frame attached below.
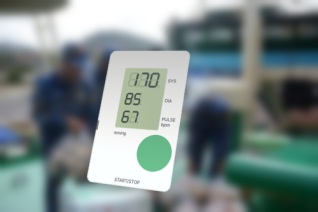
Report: 85 mmHg
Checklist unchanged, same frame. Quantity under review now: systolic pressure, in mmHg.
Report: 170 mmHg
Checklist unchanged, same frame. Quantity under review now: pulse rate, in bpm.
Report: 67 bpm
